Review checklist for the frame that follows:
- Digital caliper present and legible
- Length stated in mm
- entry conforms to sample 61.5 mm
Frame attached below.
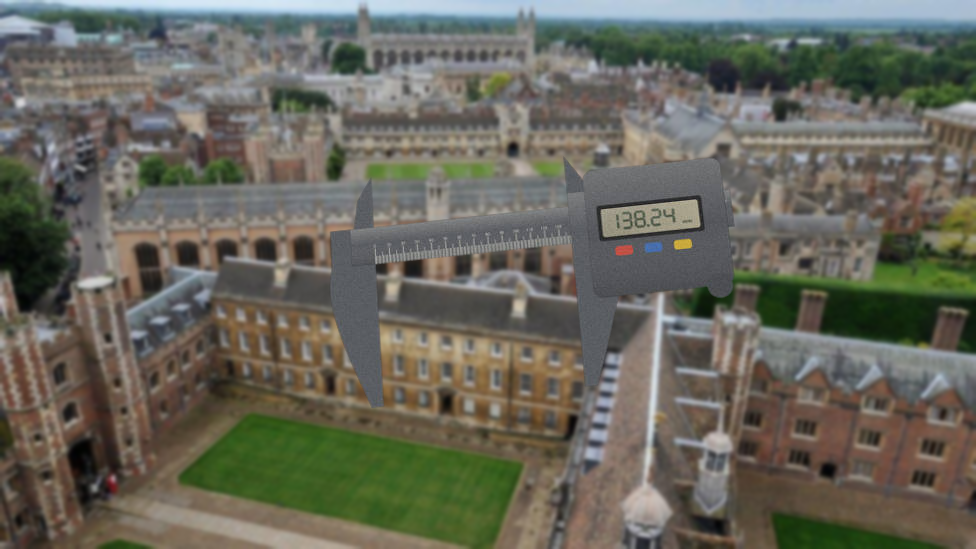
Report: 138.24 mm
